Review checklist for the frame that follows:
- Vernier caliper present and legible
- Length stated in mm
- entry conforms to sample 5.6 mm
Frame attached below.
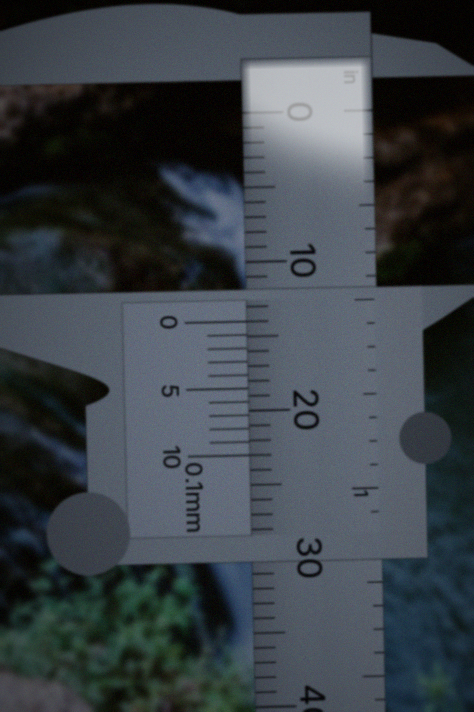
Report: 14.0 mm
